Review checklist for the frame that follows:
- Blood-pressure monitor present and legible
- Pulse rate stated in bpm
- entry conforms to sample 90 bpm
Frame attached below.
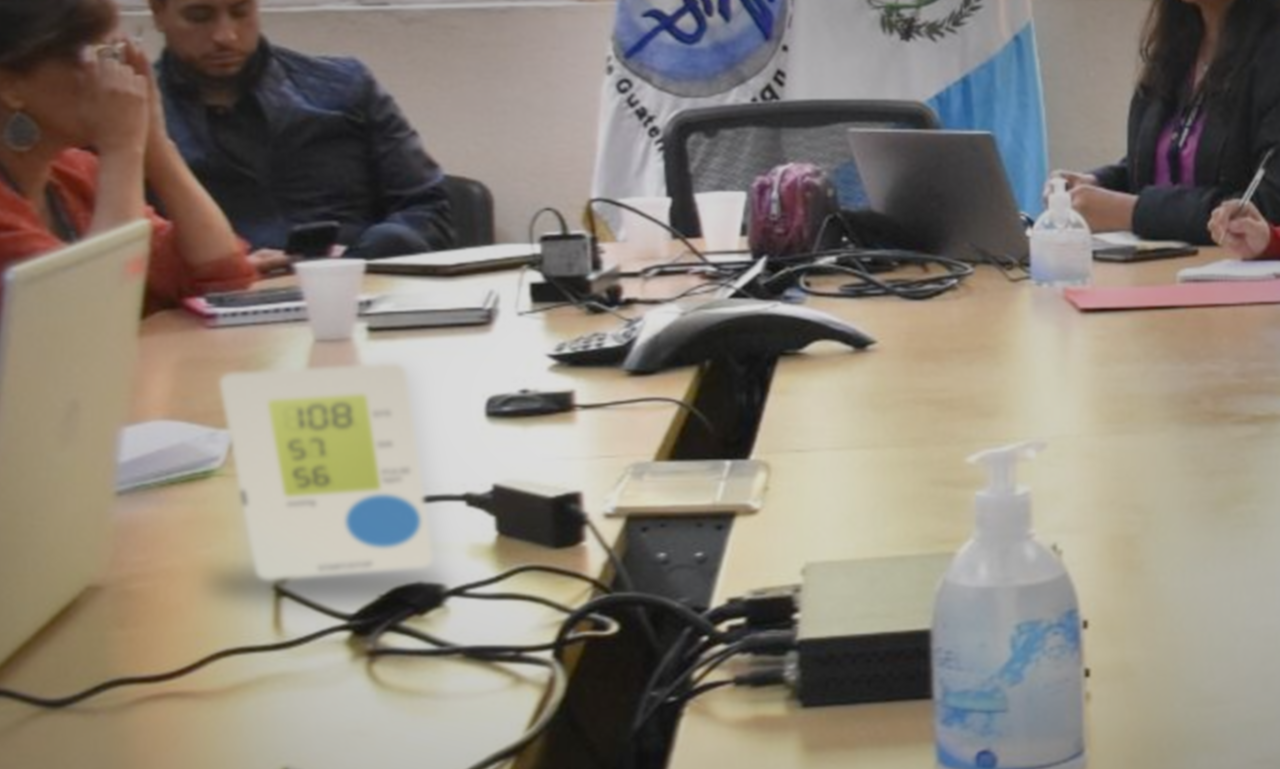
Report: 56 bpm
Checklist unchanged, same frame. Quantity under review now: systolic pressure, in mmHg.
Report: 108 mmHg
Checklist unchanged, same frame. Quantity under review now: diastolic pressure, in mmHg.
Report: 57 mmHg
